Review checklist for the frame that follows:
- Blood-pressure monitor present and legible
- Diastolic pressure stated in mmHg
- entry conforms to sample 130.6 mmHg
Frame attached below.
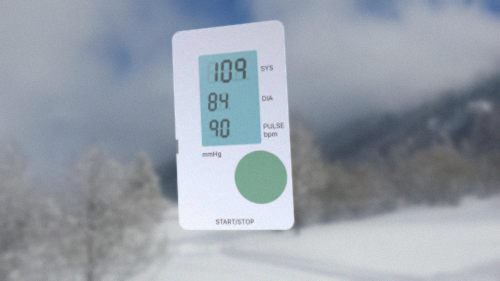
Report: 84 mmHg
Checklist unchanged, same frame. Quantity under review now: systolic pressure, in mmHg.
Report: 109 mmHg
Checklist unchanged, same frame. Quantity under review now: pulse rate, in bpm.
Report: 90 bpm
